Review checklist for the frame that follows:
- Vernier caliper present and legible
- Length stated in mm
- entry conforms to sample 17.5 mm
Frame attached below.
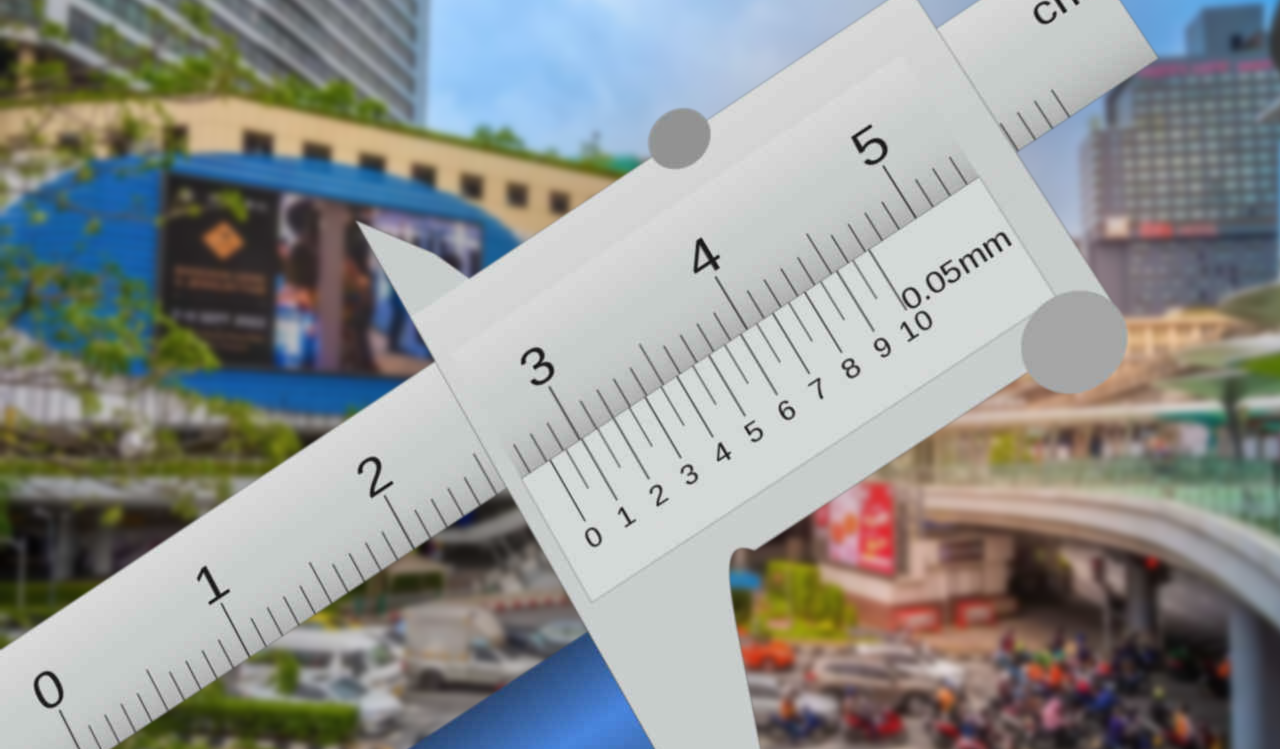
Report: 28.2 mm
